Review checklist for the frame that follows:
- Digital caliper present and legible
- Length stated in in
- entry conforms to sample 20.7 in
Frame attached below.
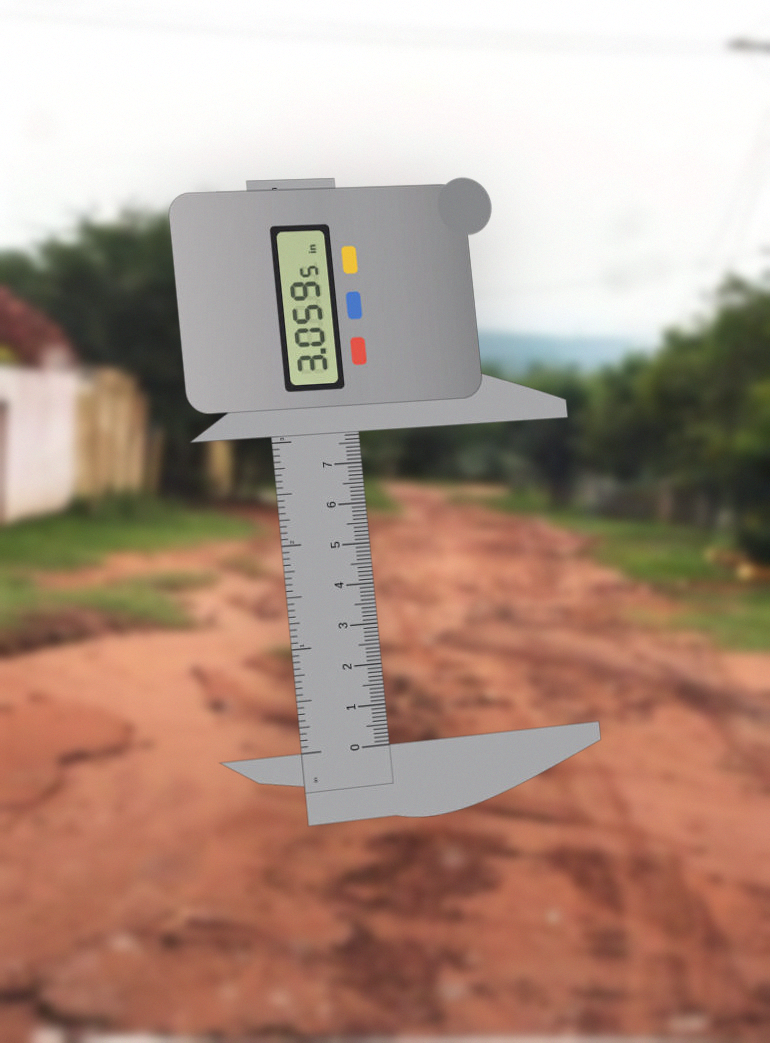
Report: 3.0595 in
